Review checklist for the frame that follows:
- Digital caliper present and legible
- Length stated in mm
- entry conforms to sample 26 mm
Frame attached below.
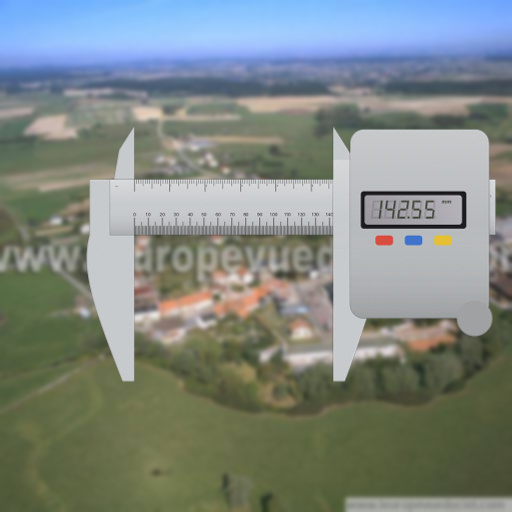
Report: 142.55 mm
